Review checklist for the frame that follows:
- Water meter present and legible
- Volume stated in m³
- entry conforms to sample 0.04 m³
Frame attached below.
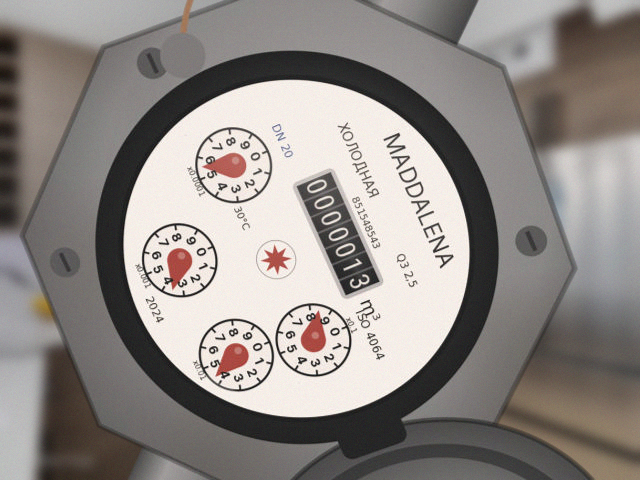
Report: 13.8435 m³
